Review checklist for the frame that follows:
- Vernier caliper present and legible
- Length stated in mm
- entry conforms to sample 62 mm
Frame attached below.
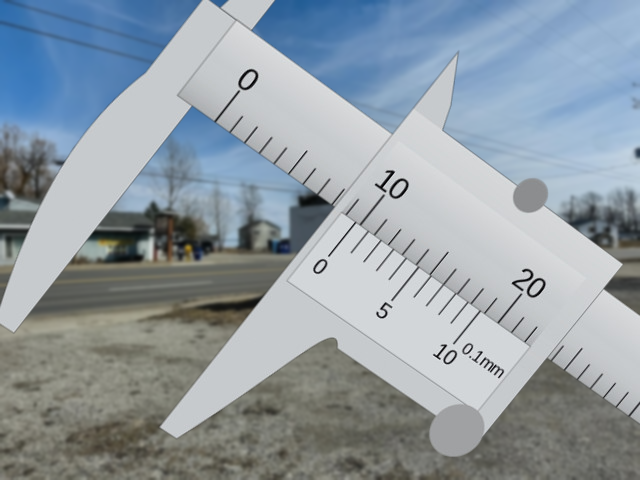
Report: 9.7 mm
